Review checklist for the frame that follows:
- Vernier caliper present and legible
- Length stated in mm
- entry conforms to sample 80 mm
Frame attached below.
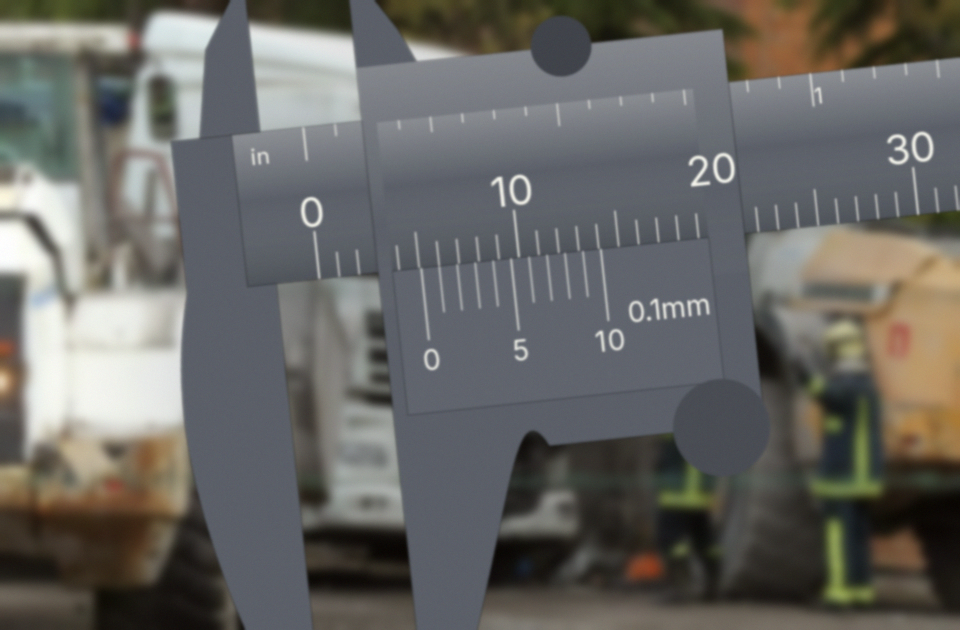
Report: 5.1 mm
